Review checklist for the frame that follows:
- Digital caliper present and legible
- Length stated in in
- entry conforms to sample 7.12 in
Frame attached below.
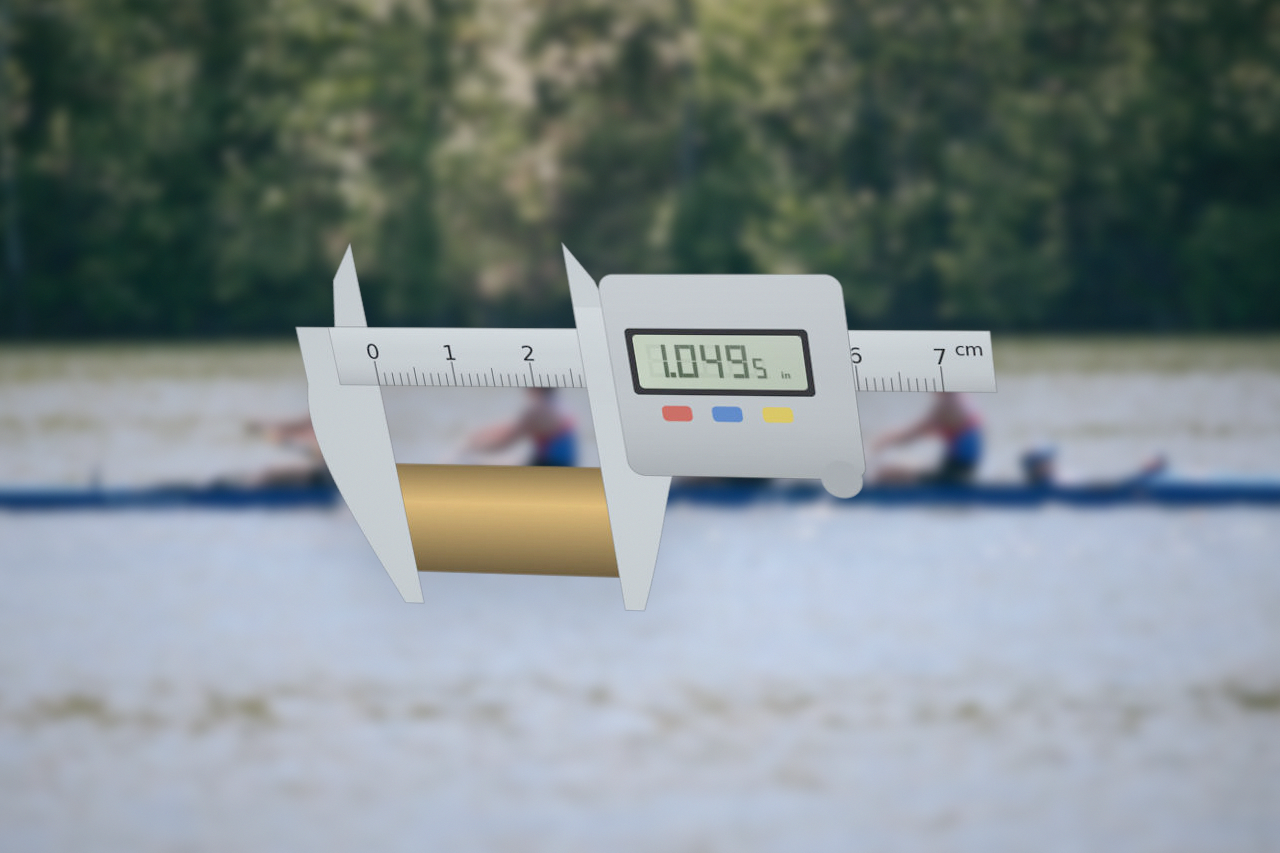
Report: 1.0495 in
